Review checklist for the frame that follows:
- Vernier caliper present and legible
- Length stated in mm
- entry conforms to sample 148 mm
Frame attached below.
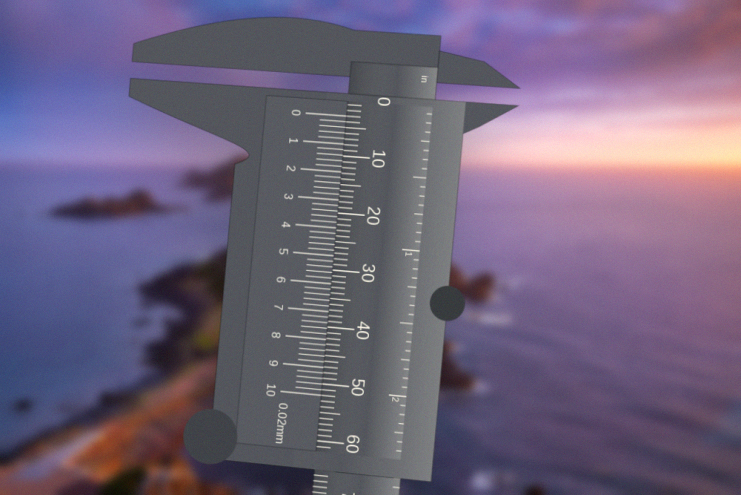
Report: 3.0 mm
